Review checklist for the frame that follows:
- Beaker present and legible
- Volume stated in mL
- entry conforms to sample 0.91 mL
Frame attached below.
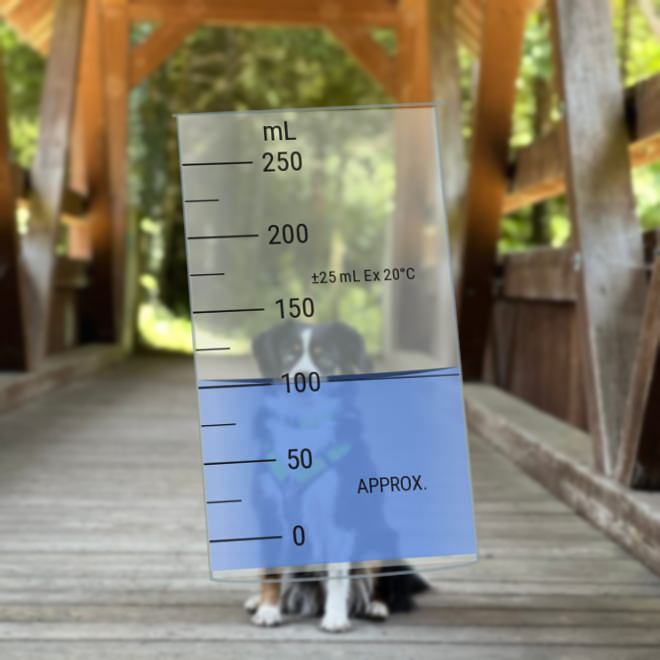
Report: 100 mL
